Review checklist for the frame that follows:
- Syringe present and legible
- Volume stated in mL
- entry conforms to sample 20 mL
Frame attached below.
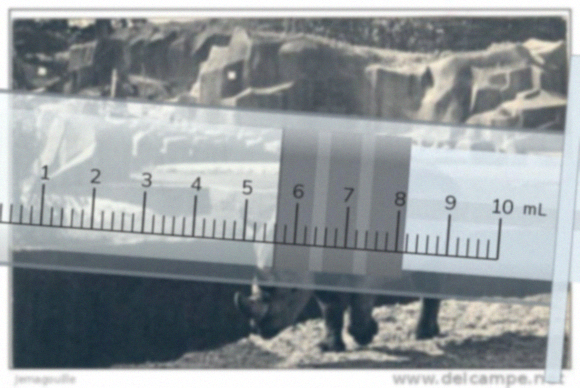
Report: 5.6 mL
